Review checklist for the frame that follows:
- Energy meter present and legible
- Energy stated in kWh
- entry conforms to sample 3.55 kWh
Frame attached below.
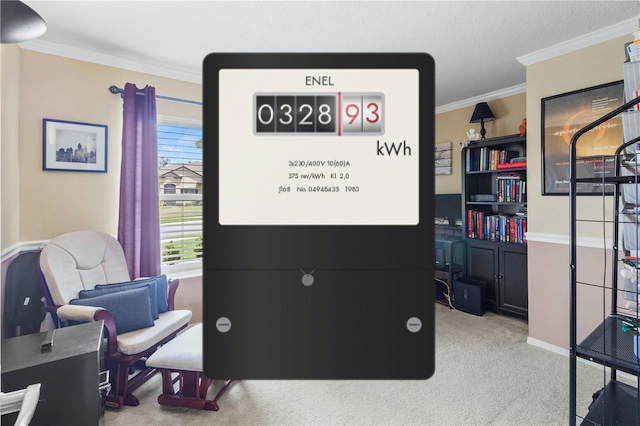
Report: 328.93 kWh
